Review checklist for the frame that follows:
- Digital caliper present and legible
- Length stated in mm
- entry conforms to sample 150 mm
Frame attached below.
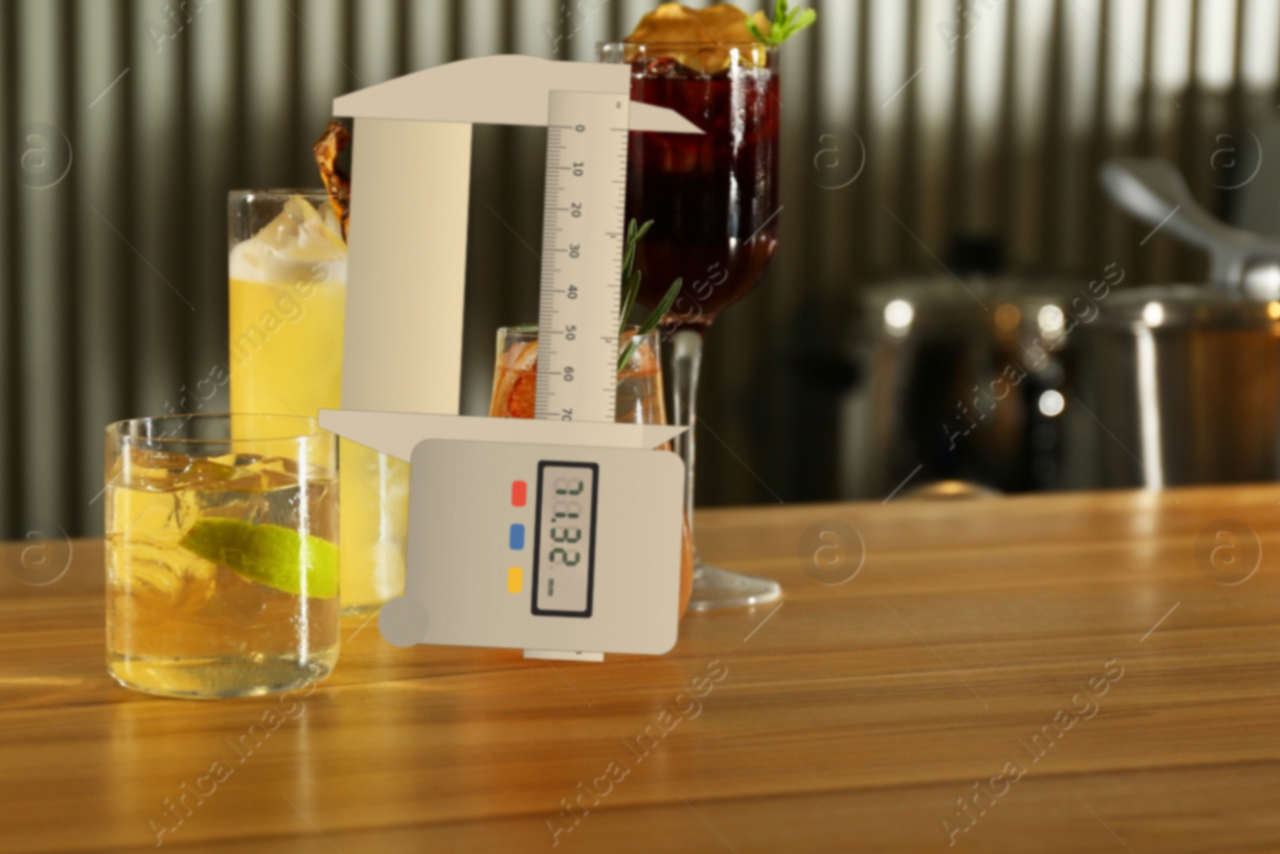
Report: 71.32 mm
